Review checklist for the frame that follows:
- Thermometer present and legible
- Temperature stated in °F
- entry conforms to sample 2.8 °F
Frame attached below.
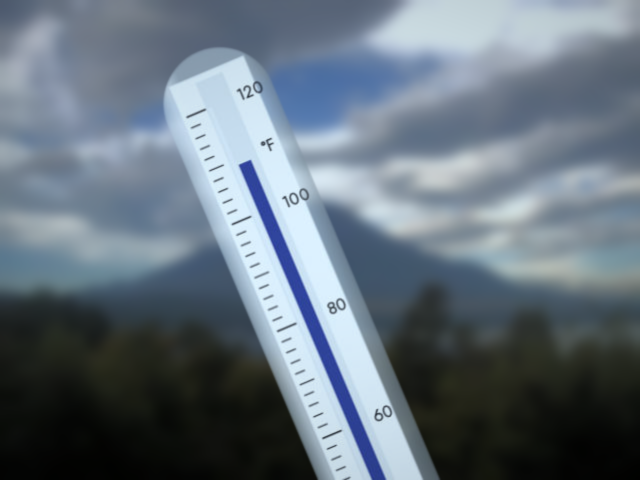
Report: 109 °F
